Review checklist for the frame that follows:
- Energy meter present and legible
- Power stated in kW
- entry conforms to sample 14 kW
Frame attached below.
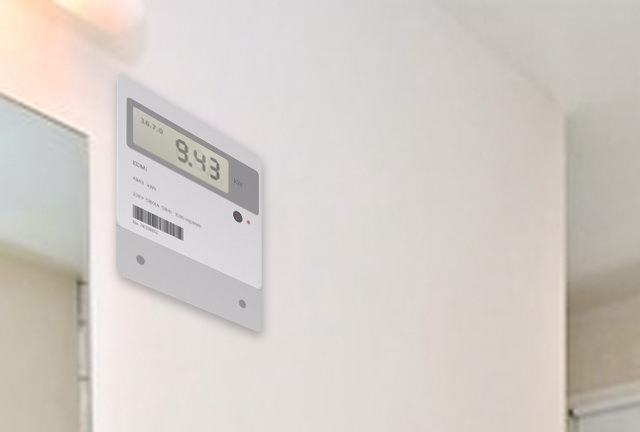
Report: 9.43 kW
